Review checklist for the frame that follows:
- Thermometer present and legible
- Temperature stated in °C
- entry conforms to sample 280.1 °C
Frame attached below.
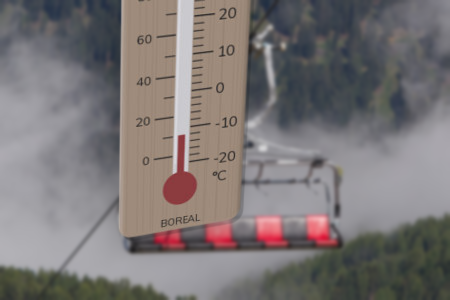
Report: -12 °C
